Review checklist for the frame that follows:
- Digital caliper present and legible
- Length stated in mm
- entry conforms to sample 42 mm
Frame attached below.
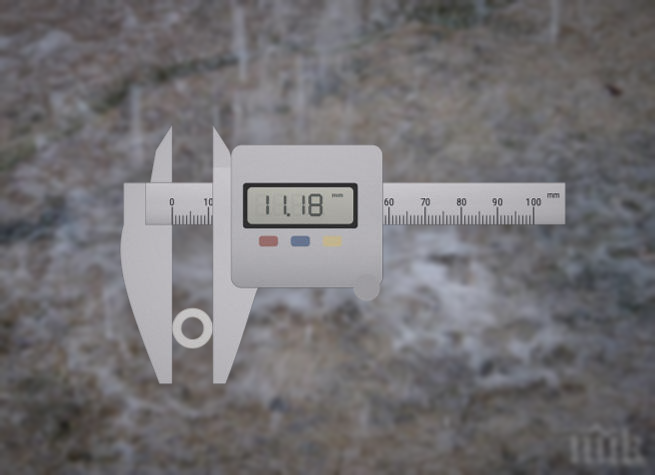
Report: 11.18 mm
